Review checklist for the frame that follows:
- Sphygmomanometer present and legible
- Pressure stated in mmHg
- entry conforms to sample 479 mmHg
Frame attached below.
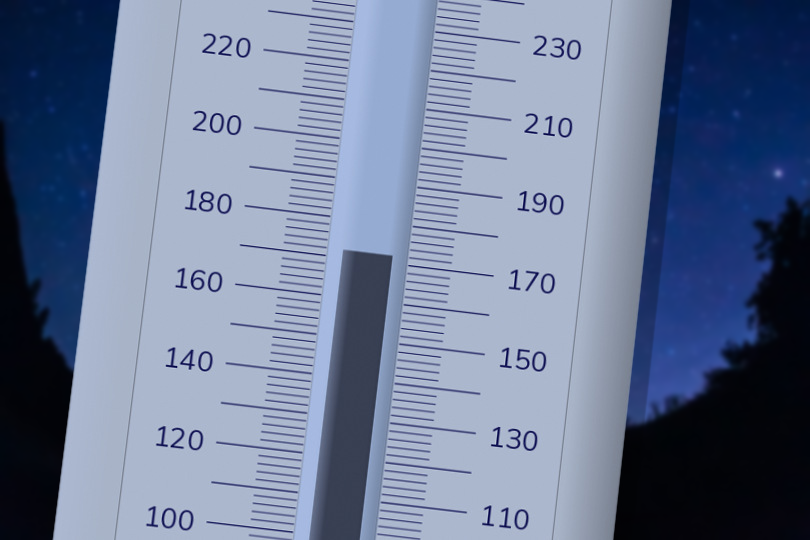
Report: 172 mmHg
